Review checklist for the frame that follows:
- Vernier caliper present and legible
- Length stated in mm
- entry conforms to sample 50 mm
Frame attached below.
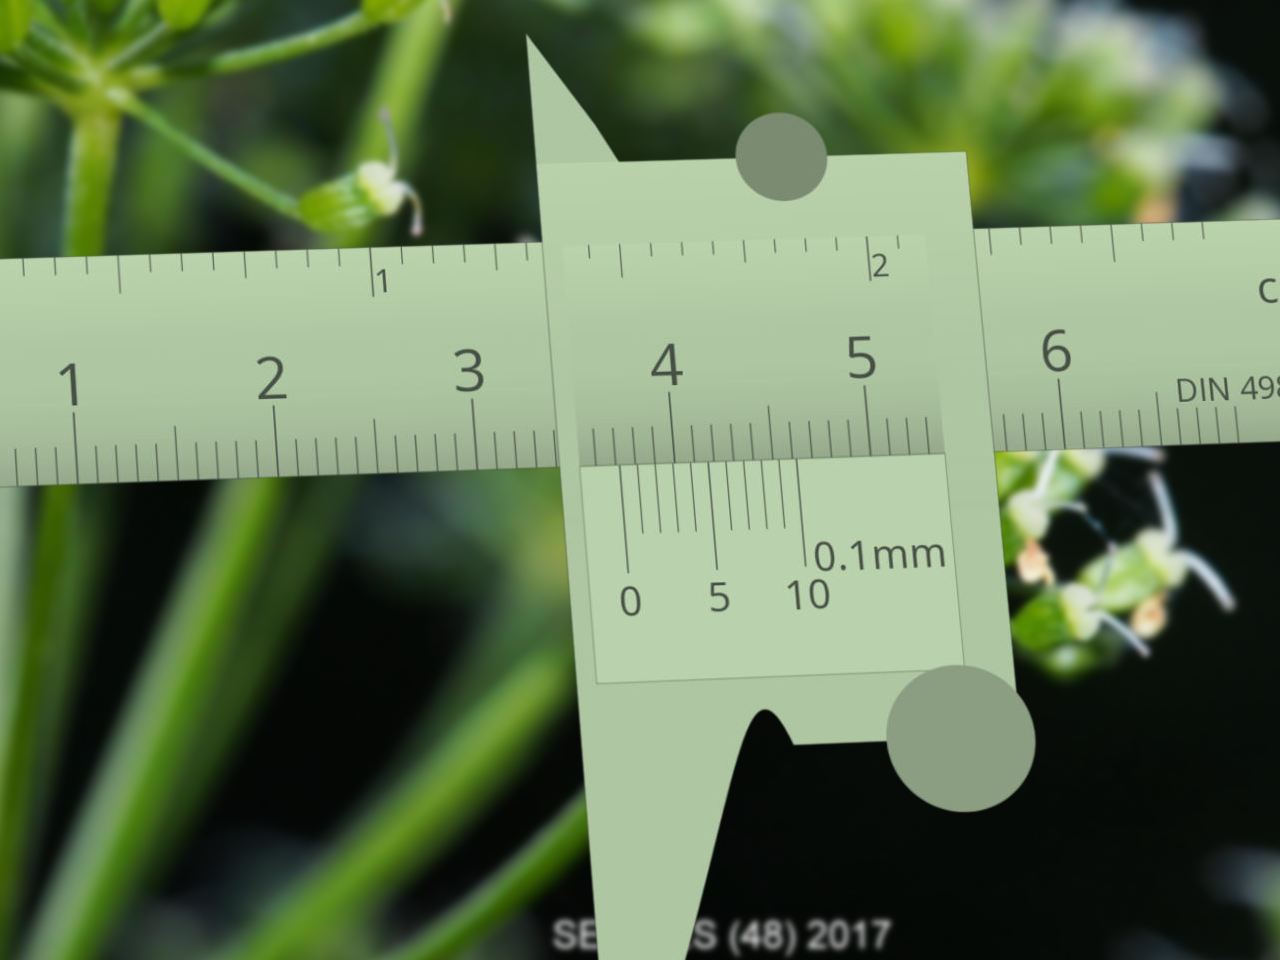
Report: 37.2 mm
